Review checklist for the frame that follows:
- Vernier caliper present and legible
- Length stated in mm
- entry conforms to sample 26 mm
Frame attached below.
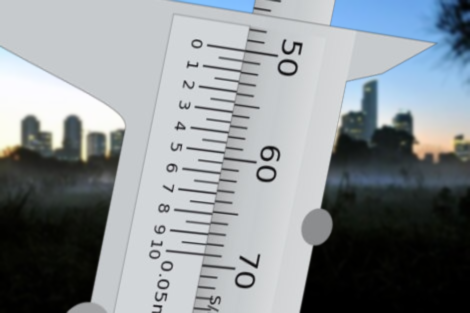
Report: 50.0 mm
